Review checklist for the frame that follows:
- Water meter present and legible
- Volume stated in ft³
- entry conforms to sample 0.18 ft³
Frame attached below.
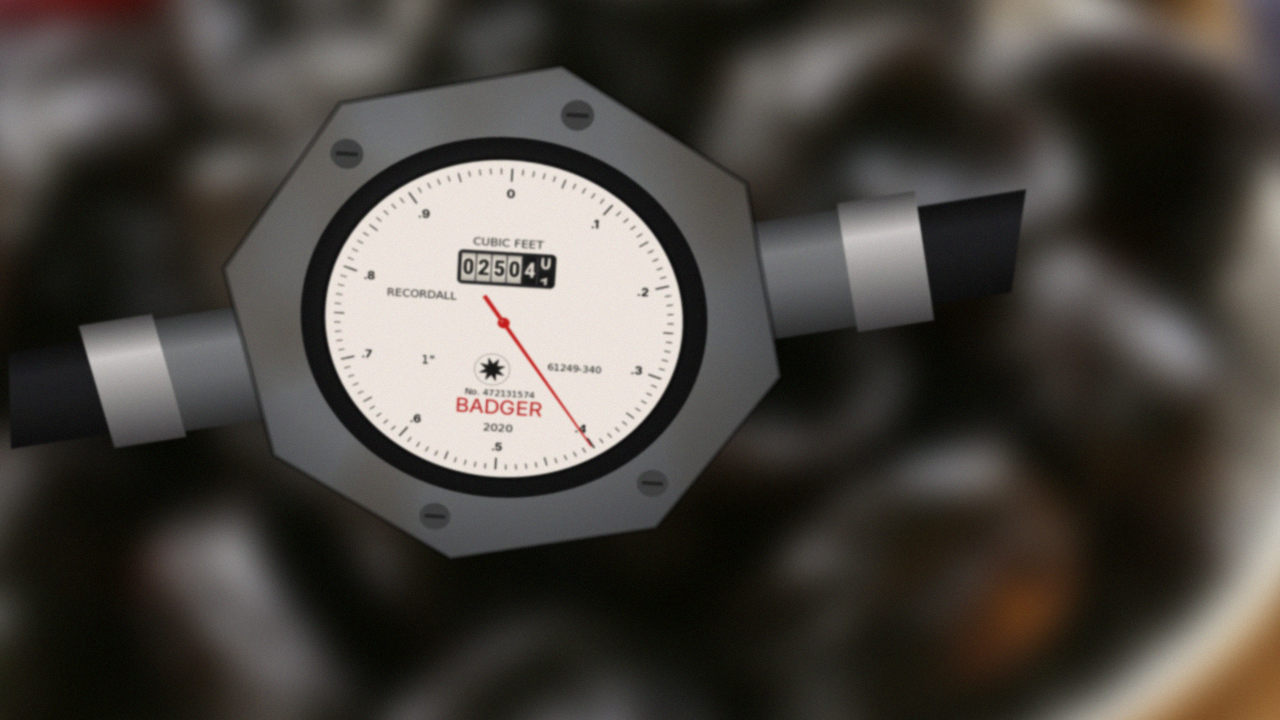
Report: 25040.40 ft³
